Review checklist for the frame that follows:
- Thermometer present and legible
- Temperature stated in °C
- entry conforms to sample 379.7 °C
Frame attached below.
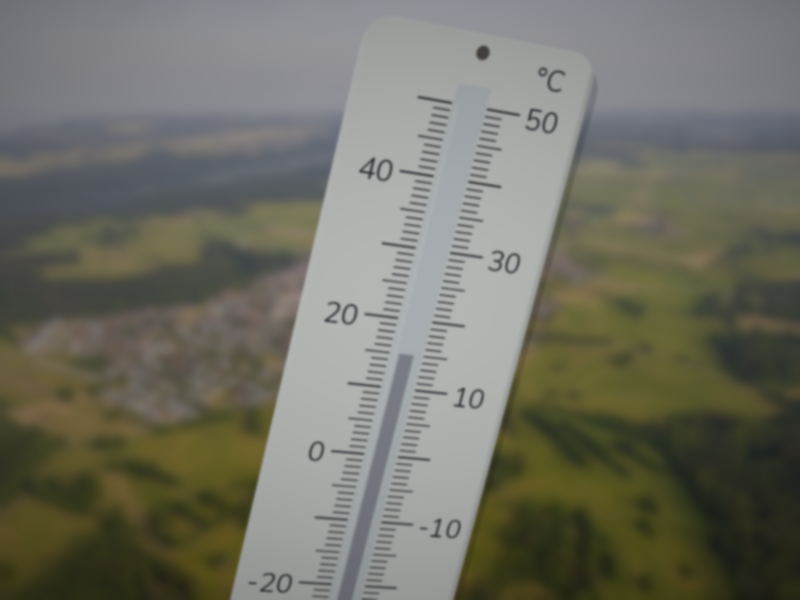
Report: 15 °C
